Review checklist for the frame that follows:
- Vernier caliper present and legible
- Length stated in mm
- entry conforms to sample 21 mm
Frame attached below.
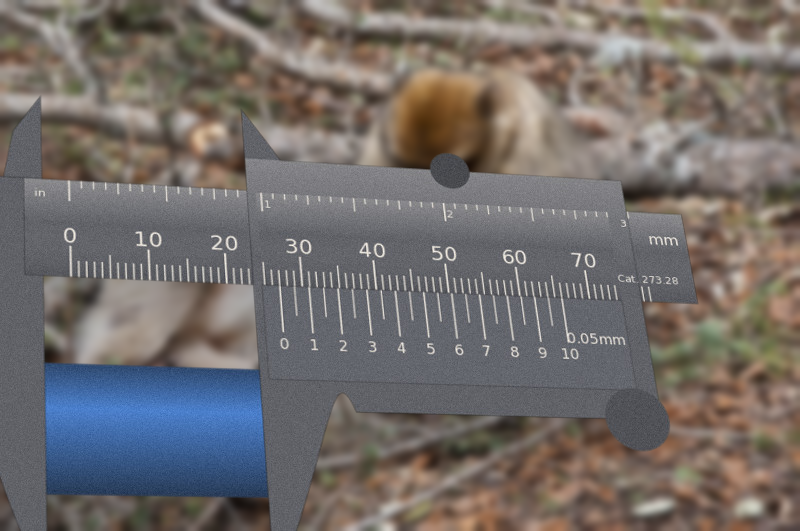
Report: 27.0 mm
